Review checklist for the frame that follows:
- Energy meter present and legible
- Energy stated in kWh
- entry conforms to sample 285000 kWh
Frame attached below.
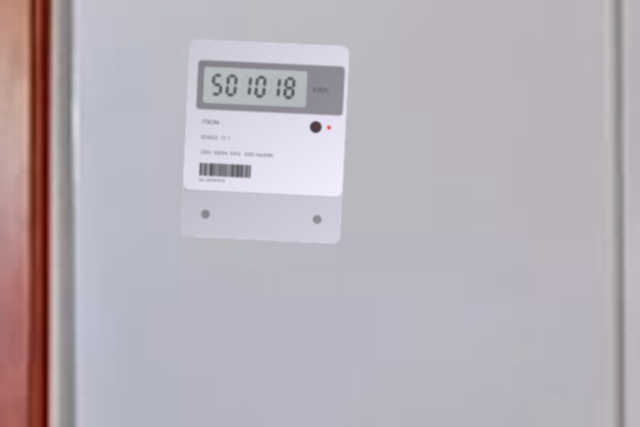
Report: 501018 kWh
